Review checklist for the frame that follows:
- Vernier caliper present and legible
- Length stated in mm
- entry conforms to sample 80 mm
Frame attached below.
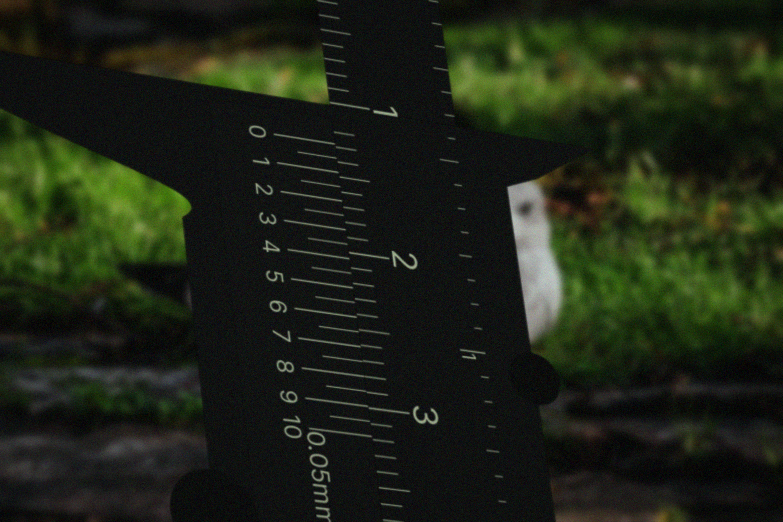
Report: 12.8 mm
